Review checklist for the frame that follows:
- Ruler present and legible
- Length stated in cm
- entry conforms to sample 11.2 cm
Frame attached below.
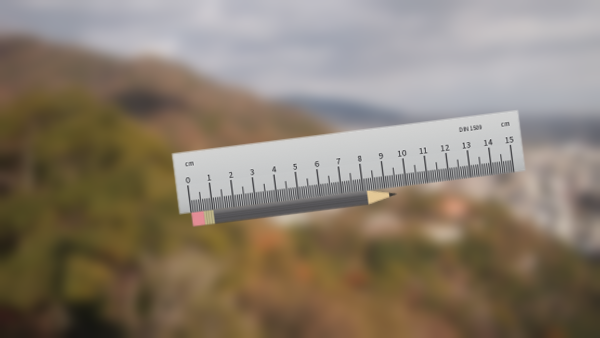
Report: 9.5 cm
